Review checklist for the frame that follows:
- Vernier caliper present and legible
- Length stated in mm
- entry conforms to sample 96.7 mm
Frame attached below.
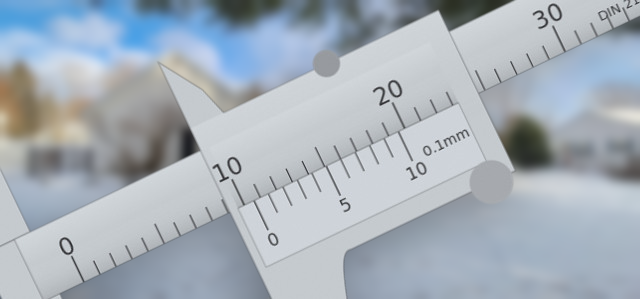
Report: 10.6 mm
